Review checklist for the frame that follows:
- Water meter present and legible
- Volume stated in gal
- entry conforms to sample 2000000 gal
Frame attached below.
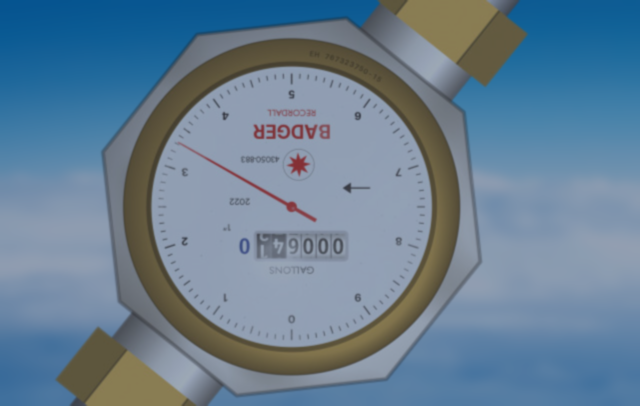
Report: 6413.3 gal
